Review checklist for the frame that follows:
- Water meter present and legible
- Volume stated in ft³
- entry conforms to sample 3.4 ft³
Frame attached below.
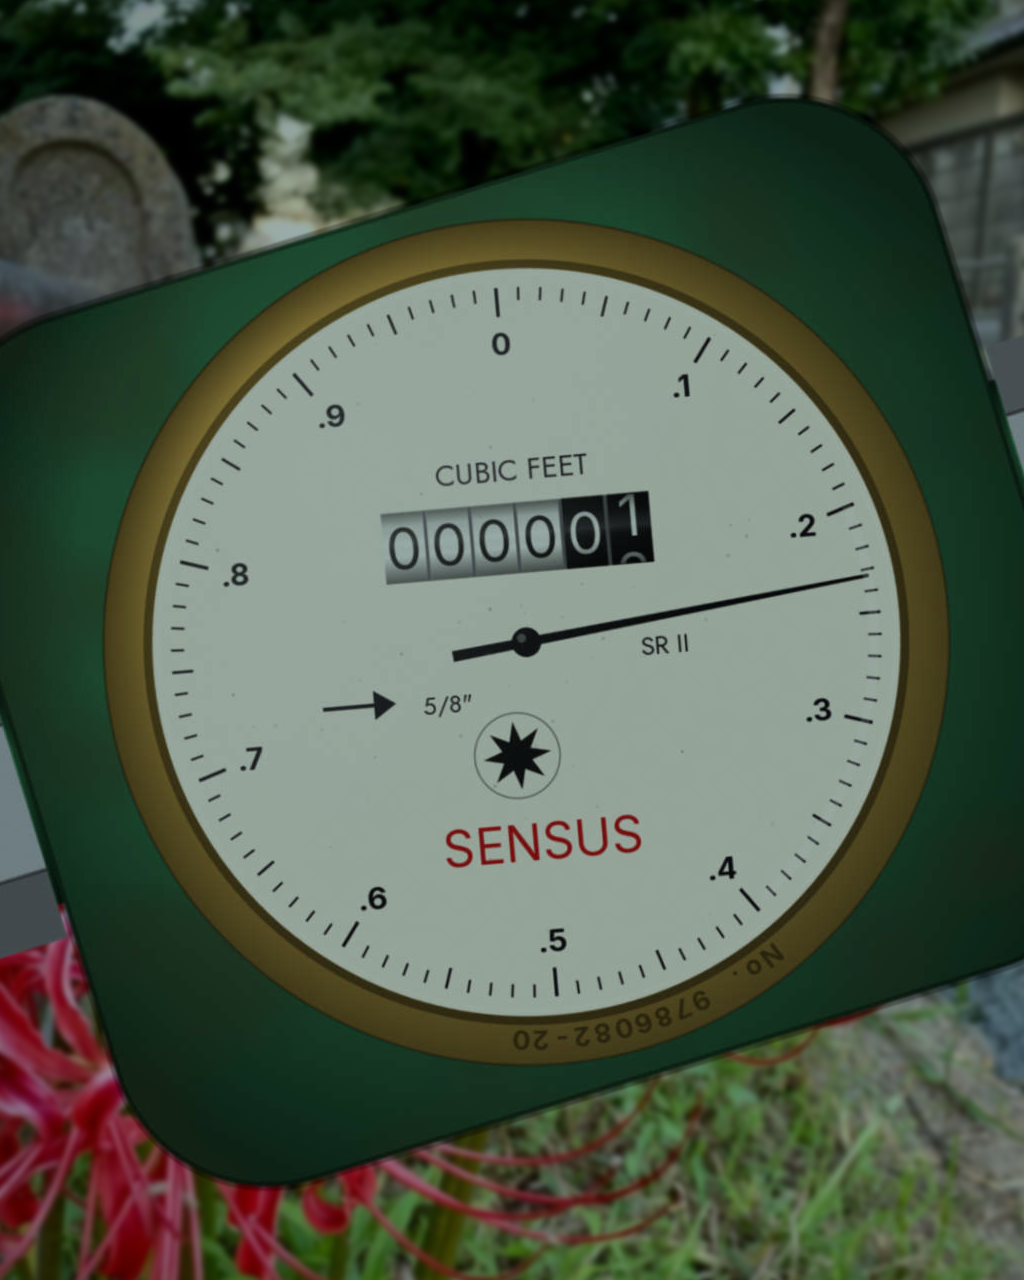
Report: 1.23 ft³
